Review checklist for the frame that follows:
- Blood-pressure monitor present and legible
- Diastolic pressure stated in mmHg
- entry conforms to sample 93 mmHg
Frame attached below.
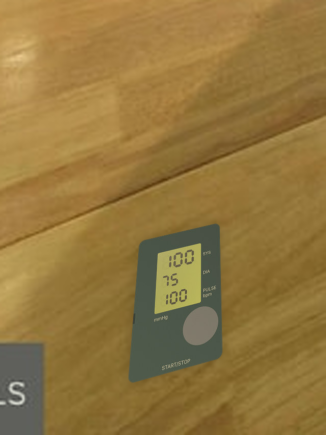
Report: 75 mmHg
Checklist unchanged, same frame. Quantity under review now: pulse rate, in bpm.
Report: 100 bpm
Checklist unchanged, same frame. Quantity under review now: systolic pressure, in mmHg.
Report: 100 mmHg
